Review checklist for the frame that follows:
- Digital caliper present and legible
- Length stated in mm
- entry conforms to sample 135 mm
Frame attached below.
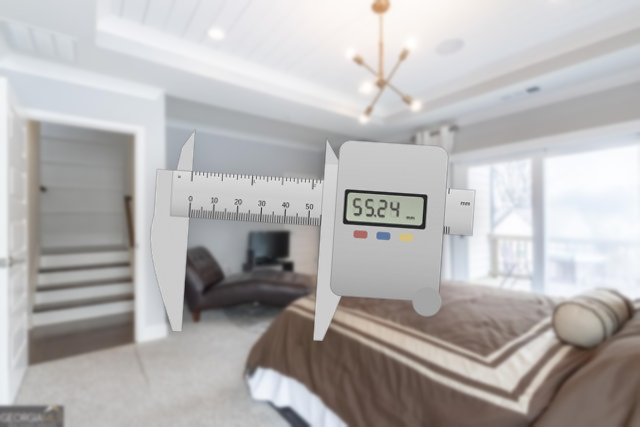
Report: 55.24 mm
